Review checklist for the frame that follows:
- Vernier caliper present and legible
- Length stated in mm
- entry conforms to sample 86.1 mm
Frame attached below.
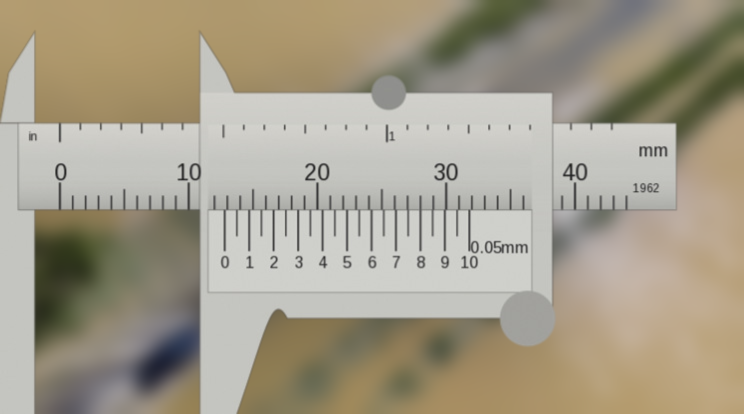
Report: 12.8 mm
